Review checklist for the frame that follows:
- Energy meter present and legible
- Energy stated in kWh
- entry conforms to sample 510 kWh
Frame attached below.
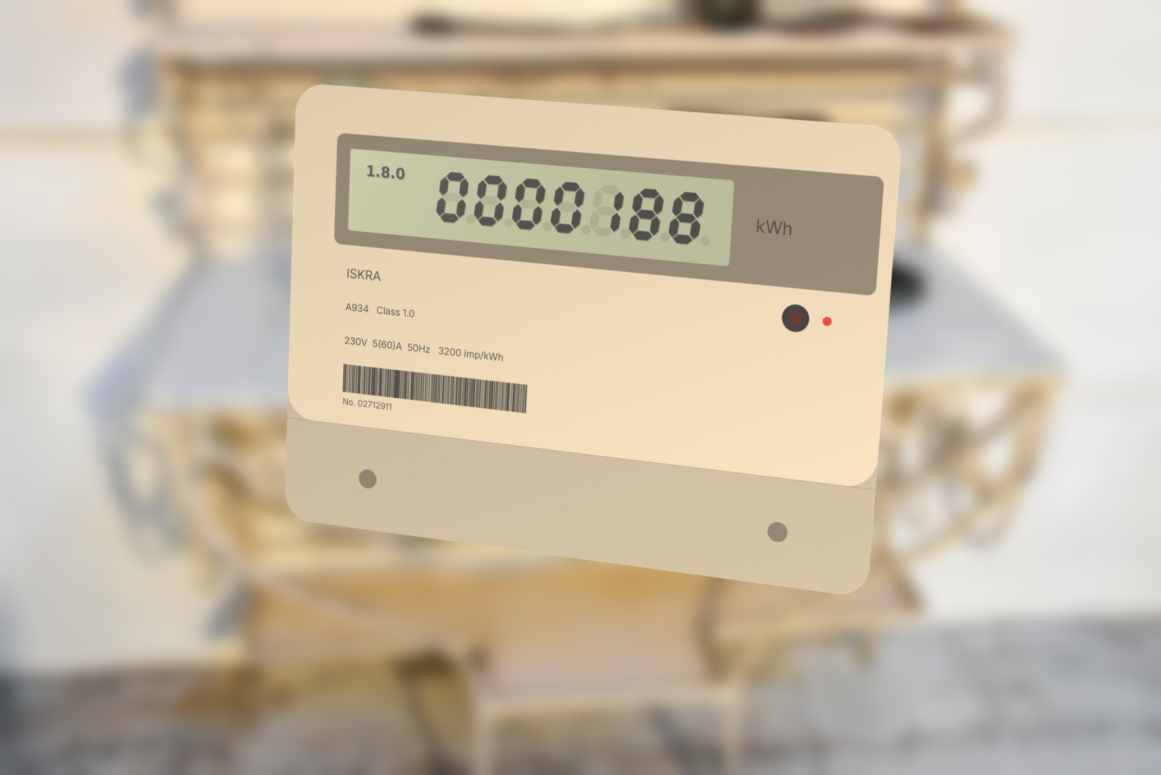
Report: 188 kWh
